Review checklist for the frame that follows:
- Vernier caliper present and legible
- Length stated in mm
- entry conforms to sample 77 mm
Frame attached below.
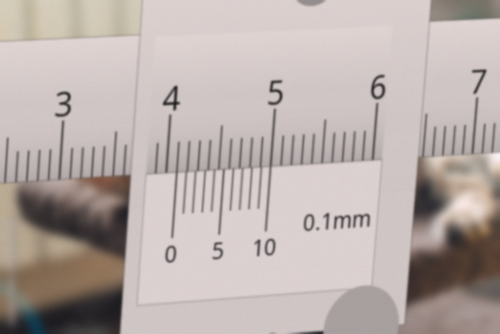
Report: 41.0 mm
